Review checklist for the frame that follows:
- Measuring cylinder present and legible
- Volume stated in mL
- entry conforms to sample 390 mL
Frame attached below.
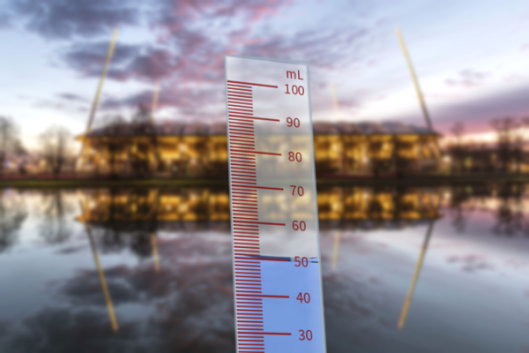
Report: 50 mL
